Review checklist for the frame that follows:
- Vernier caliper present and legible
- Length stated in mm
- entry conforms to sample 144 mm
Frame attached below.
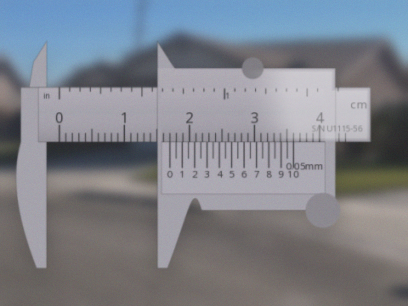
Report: 17.0 mm
